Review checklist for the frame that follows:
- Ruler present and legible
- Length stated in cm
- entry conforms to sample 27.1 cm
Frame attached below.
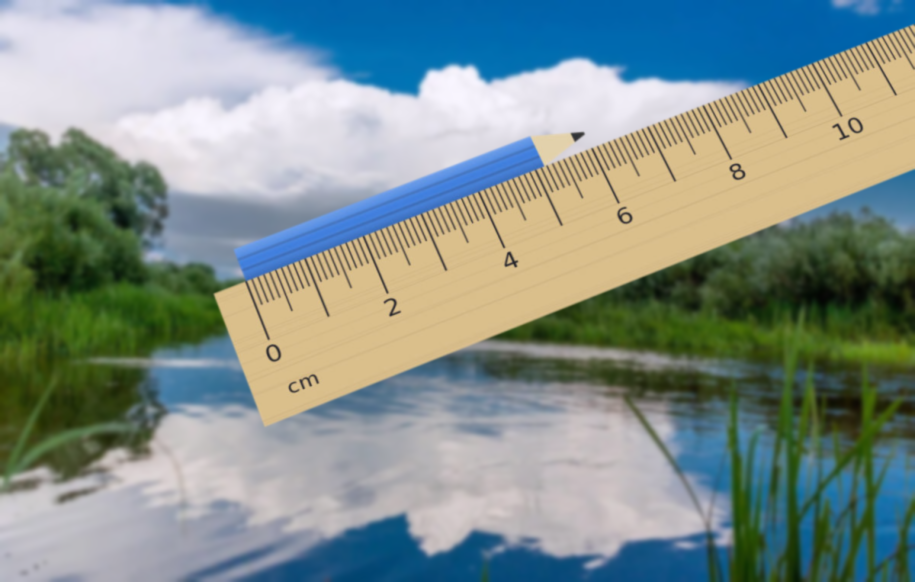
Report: 6 cm
